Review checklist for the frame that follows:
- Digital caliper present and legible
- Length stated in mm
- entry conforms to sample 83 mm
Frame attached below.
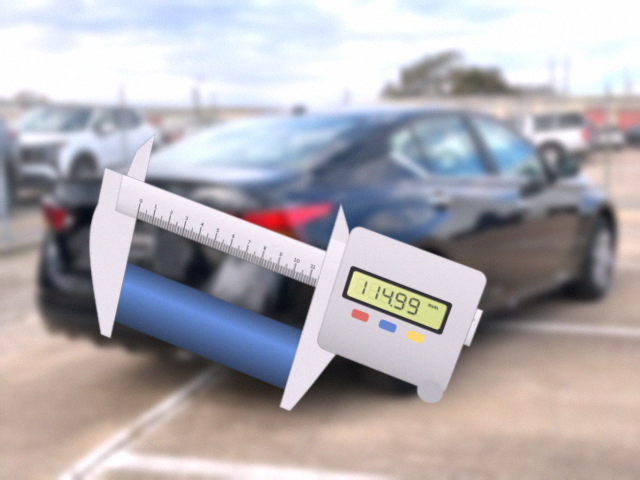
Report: 114.99 mm
